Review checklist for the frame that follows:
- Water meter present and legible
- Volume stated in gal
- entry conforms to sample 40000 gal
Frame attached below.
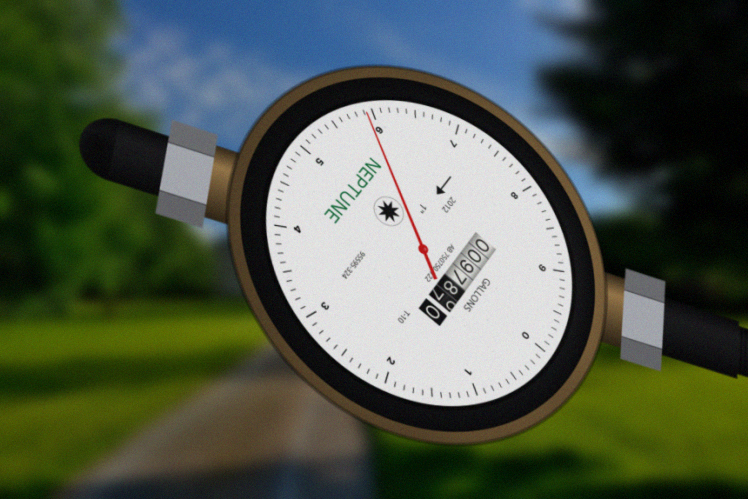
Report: 97865.9 gal
